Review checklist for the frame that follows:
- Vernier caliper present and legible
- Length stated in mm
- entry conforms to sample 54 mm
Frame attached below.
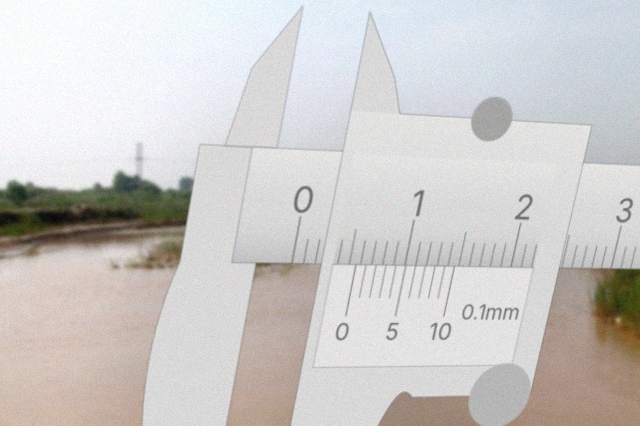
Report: 5.6 mm
